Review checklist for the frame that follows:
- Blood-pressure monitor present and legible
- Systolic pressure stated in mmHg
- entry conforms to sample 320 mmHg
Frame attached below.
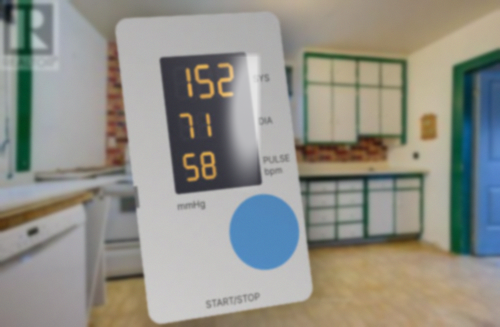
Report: 152 mmHg
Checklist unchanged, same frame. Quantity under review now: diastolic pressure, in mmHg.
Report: 71 mmHg
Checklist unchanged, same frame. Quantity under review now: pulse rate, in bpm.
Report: 58 bpm
